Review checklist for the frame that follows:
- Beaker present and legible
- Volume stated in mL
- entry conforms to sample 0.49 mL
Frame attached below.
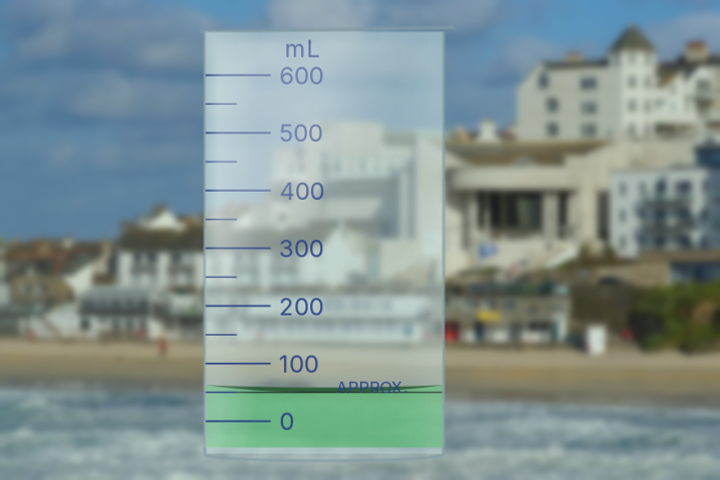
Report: 50 mL
